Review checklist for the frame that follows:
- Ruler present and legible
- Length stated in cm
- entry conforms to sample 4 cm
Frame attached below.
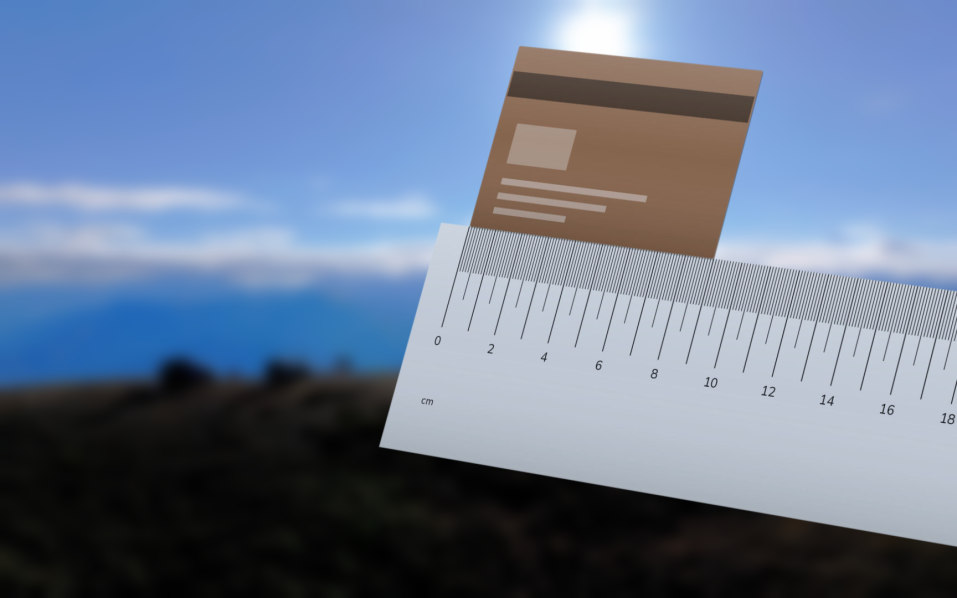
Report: 9 cm
